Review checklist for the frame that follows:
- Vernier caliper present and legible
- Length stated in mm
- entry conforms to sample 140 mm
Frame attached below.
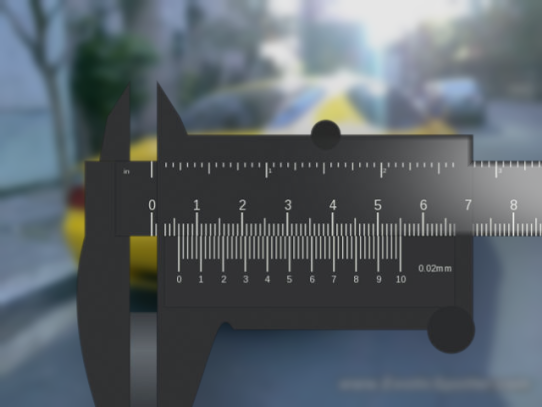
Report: 6.0 mm
